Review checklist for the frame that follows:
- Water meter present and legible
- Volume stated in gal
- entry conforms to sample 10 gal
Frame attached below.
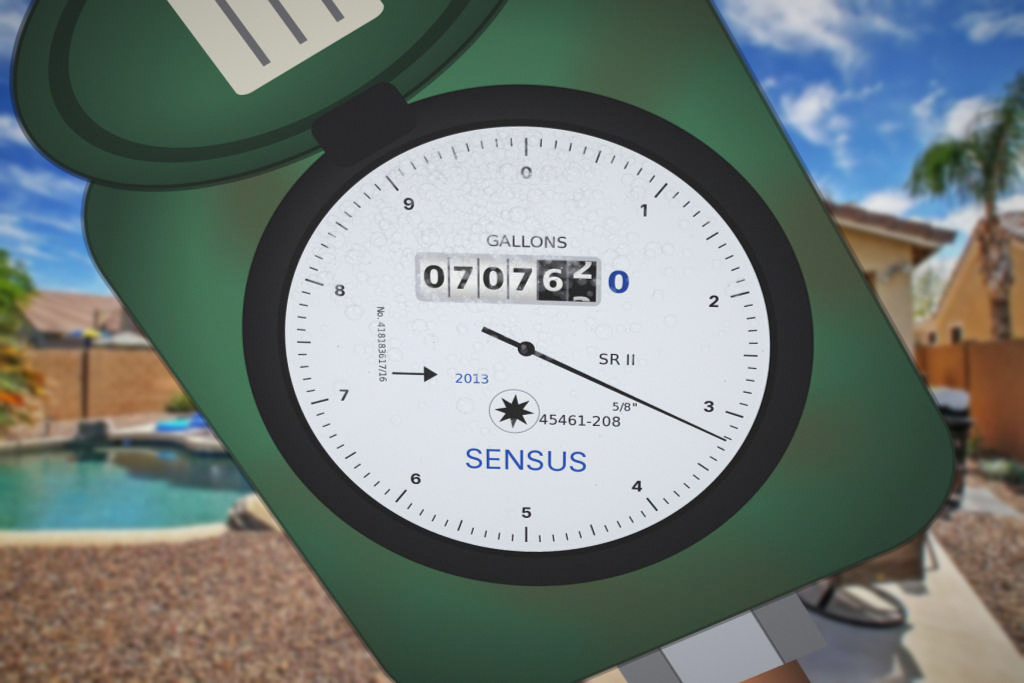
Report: 707623.2 gal
